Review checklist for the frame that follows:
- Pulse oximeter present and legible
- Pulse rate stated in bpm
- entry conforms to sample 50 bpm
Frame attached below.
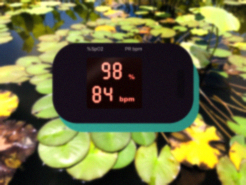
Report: 84 bpm
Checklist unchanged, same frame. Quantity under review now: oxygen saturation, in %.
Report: 98 %
